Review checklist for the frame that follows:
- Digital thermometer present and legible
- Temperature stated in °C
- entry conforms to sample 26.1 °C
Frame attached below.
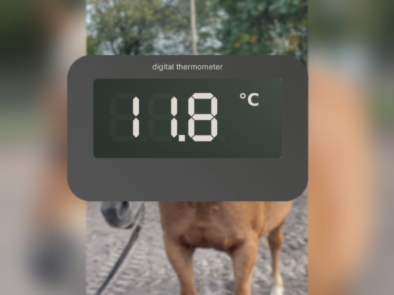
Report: 11.8 °C
